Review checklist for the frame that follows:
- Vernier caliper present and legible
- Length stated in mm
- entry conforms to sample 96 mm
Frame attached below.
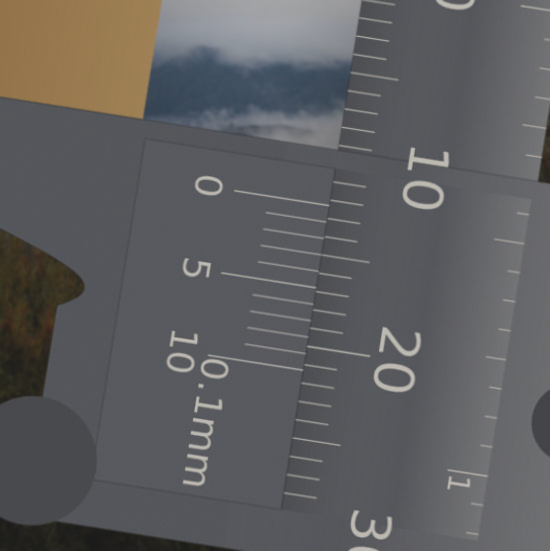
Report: 12.3 mm
